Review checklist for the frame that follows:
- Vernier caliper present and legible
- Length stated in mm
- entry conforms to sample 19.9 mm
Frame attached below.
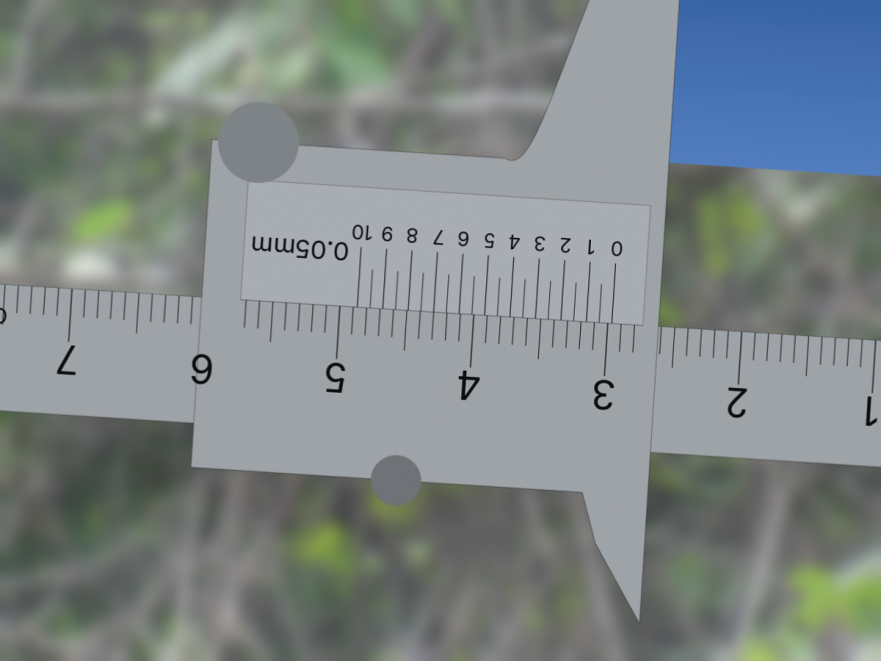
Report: 29.7 mm
